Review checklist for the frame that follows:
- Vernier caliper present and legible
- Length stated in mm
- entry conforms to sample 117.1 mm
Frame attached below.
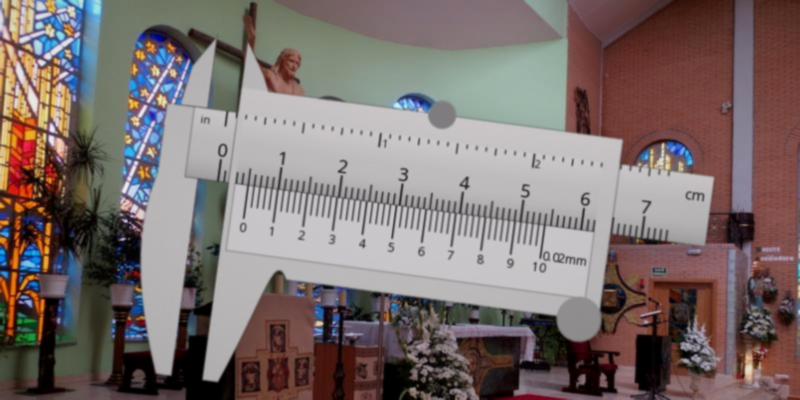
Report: 5.0 mm
